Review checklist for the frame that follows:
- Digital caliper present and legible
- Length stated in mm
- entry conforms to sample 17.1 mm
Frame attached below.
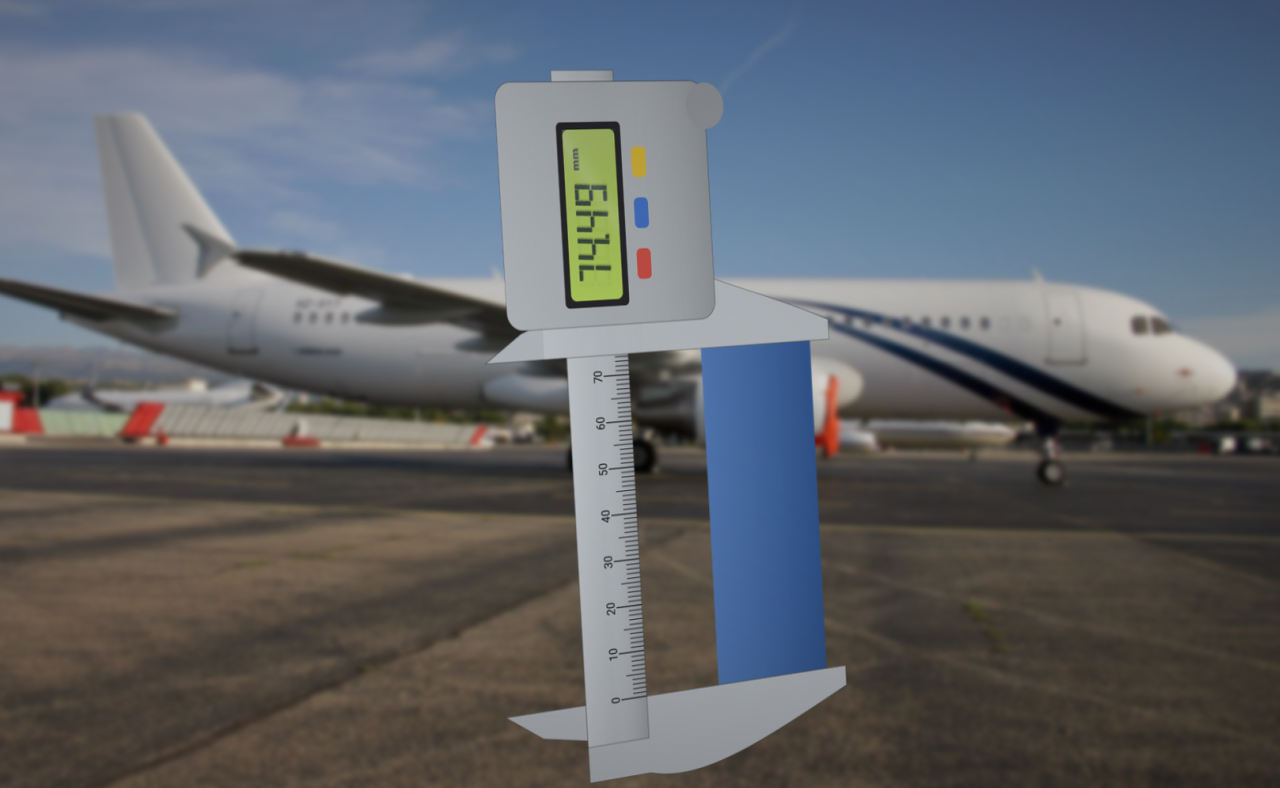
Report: 74.49 mm
